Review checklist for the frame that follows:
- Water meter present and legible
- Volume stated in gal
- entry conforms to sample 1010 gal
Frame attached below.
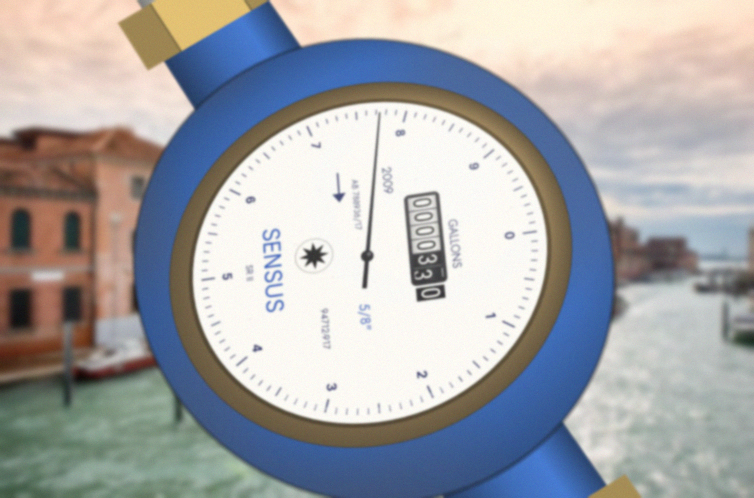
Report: 327.7 gal
